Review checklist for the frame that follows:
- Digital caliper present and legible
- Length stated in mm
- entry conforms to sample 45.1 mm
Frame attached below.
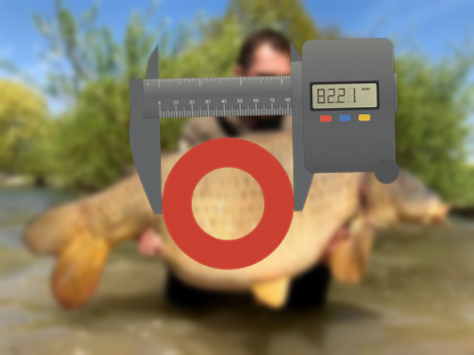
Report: 82.21 mm
